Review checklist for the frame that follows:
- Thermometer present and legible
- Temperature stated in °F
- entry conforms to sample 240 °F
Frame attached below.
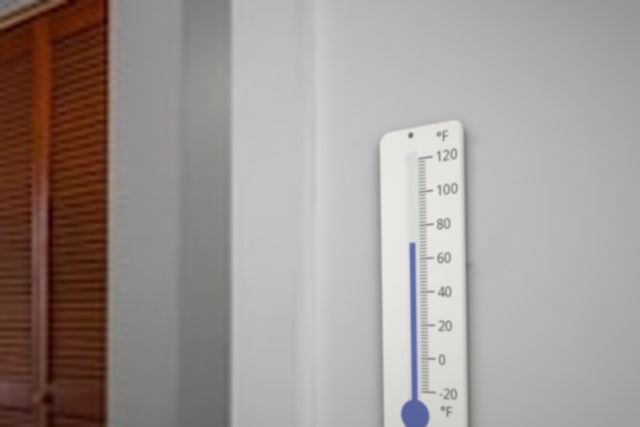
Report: 70 °F
